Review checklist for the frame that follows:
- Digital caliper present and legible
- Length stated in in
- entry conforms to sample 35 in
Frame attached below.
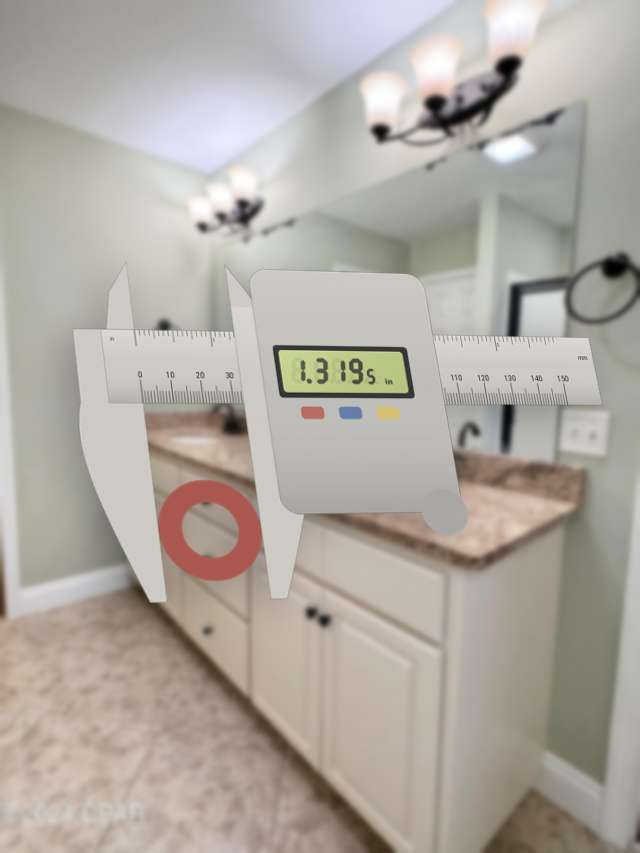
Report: 1.3195 in
